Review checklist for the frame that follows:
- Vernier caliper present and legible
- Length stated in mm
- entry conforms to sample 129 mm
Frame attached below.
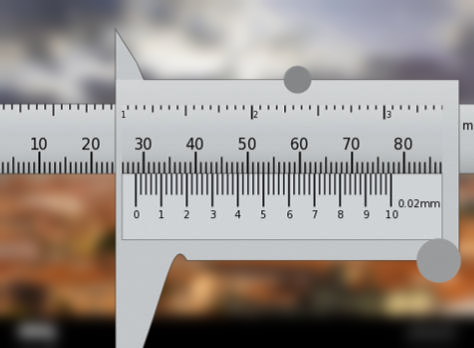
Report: 28.5 mm
